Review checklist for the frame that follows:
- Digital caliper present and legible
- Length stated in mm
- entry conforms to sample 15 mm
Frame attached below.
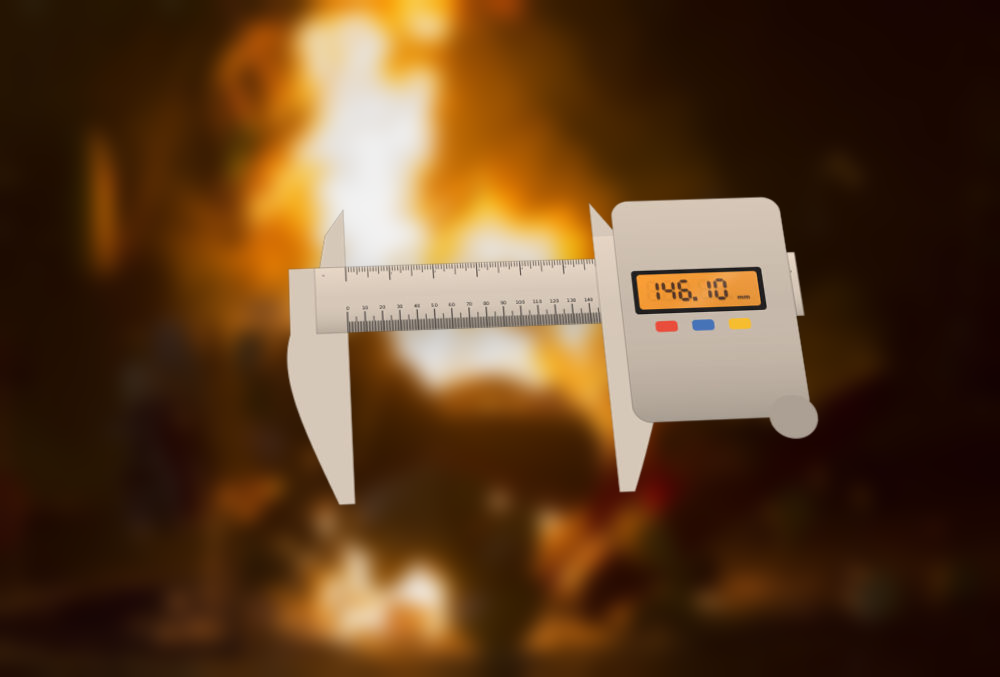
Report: 146.10 mm
